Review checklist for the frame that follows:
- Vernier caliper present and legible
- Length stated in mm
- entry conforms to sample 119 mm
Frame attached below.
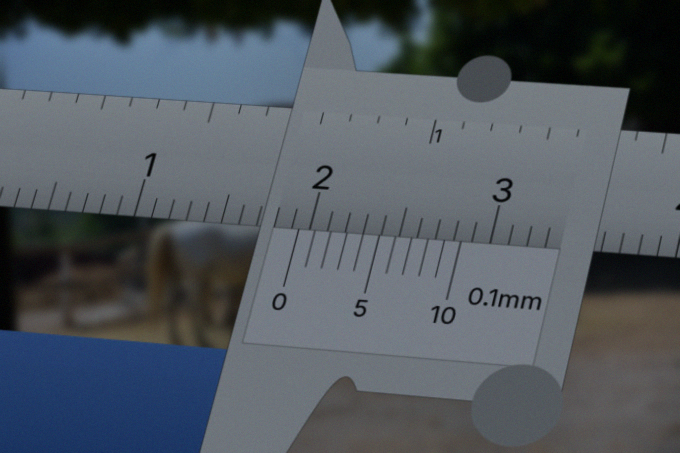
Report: 19.4 mm
